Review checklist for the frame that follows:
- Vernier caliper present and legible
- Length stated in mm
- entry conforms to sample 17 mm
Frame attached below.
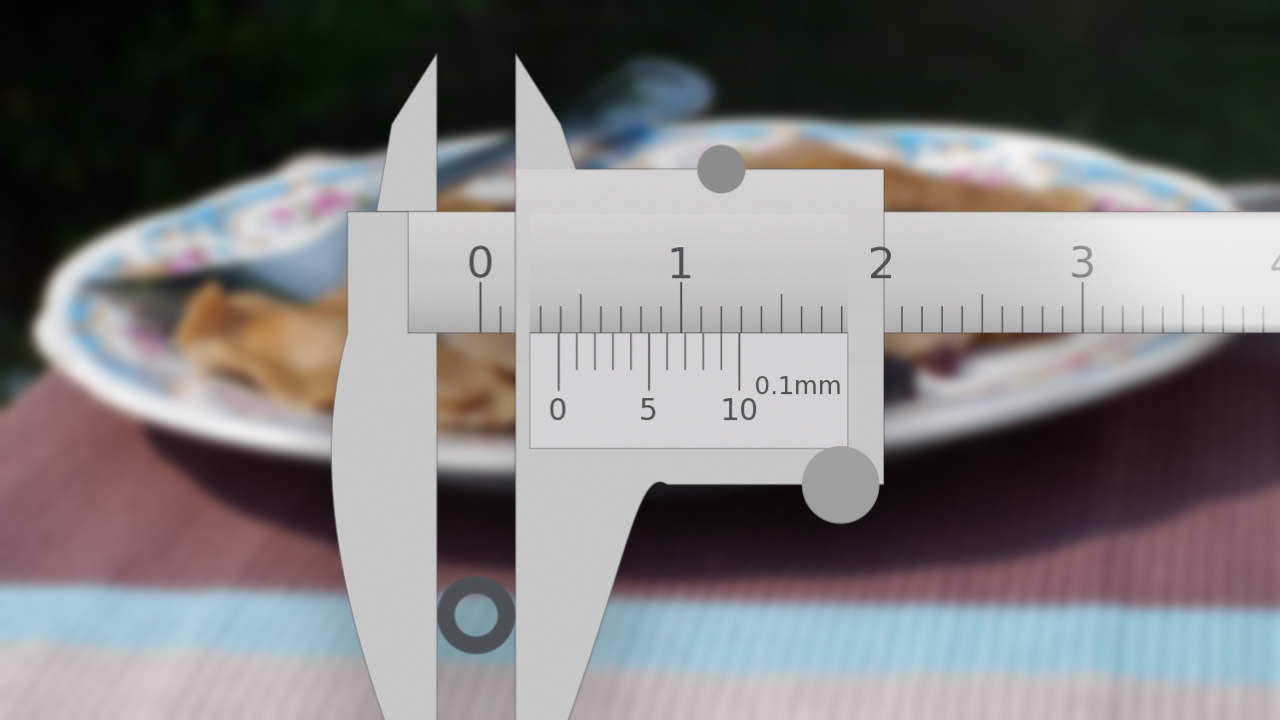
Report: 3.9 mm
